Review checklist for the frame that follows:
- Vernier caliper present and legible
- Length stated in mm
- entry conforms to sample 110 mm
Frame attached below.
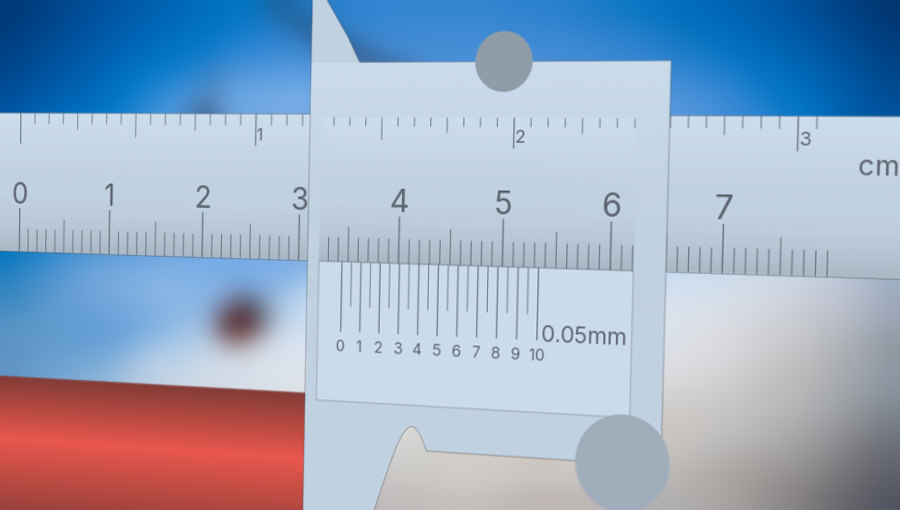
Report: 34.4 mm
